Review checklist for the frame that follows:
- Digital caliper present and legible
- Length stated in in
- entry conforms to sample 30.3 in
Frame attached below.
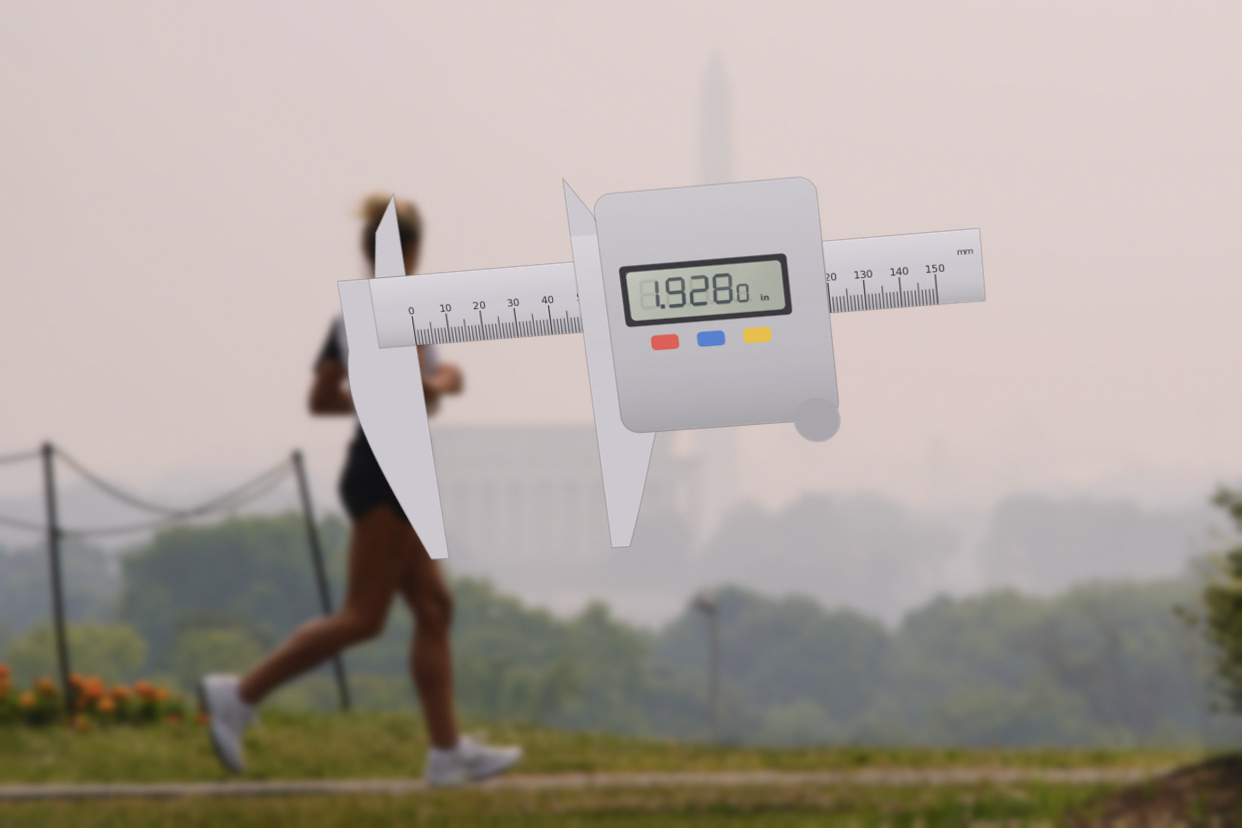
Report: 1.9280 in
